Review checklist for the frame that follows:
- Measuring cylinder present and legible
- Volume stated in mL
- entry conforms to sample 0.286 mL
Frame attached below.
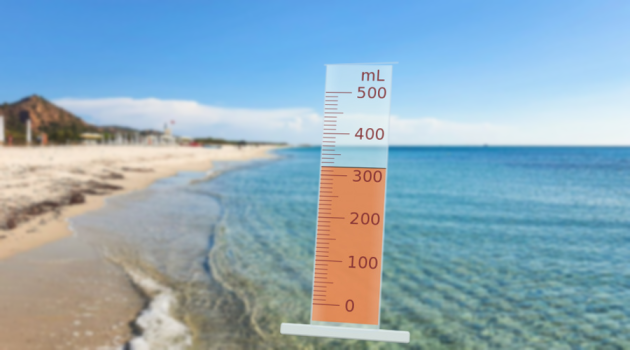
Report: 320 mL
